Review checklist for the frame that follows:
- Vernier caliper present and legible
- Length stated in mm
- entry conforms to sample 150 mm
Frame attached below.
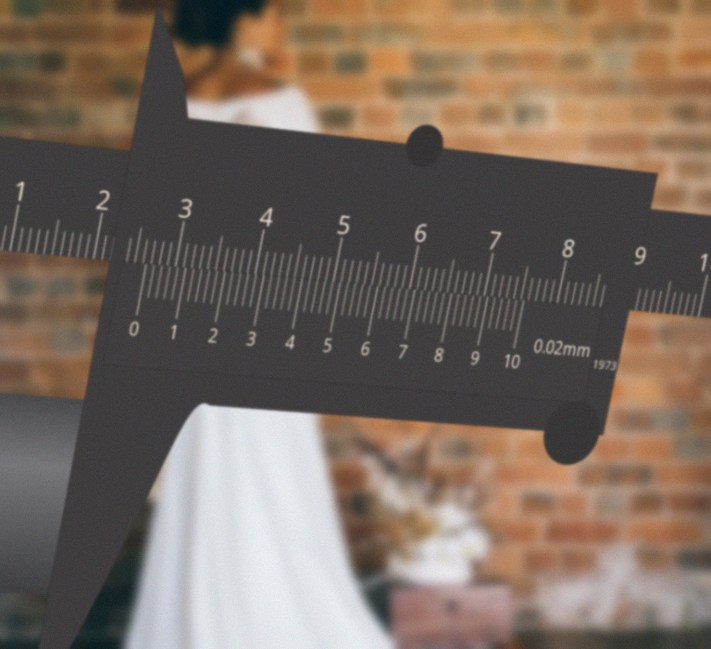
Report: 26.4 mm
